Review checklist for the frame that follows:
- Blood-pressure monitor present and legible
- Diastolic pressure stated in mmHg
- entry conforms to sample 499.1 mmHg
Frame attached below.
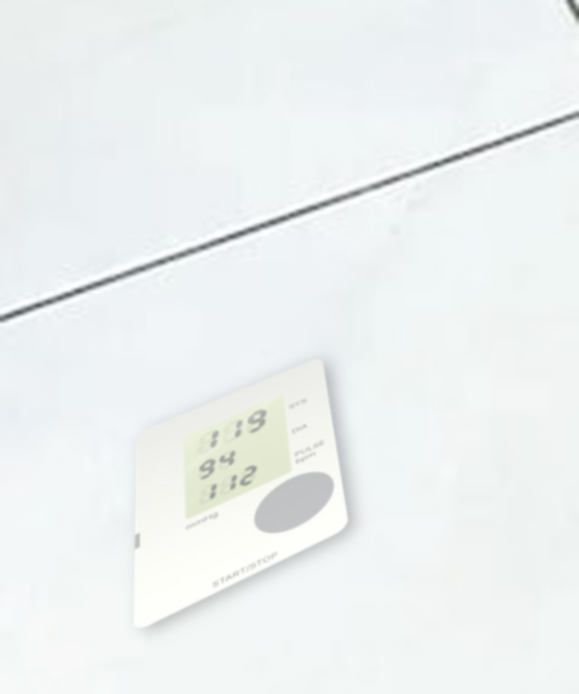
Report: 94 mmHg
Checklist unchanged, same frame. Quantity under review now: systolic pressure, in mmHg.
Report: 119 mmHg
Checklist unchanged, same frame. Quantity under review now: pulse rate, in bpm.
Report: 112 bpm
